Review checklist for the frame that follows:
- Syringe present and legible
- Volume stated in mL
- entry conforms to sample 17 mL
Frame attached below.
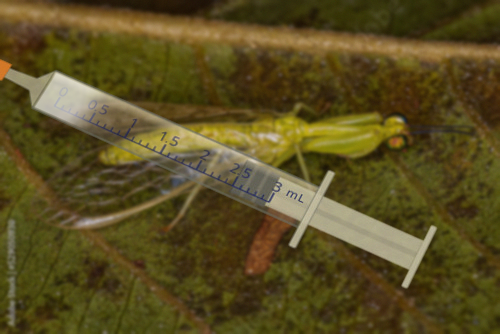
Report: 2.5 mL
